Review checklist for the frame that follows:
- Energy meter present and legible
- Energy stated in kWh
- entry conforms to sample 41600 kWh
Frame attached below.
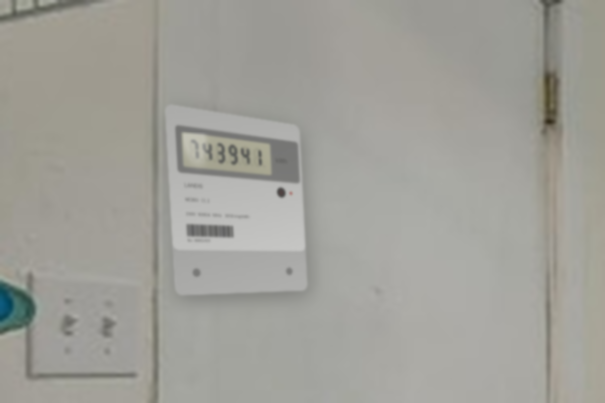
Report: 743941 kWh
